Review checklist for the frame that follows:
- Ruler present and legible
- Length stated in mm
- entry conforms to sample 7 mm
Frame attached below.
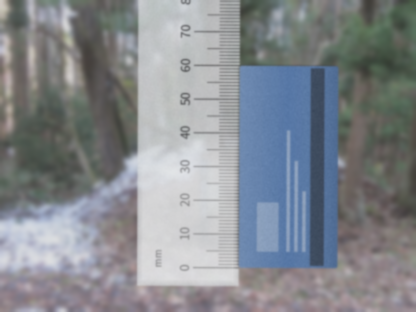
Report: 60 mm
